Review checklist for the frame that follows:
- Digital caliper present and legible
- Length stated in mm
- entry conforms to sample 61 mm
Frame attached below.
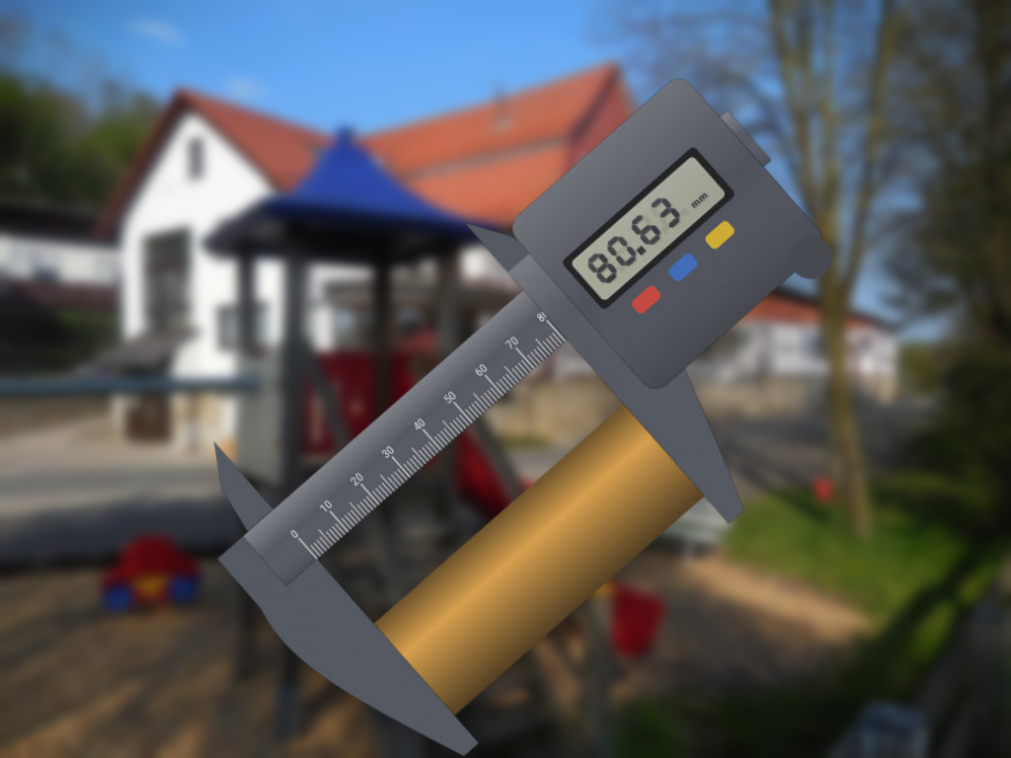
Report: 80.63 mm
